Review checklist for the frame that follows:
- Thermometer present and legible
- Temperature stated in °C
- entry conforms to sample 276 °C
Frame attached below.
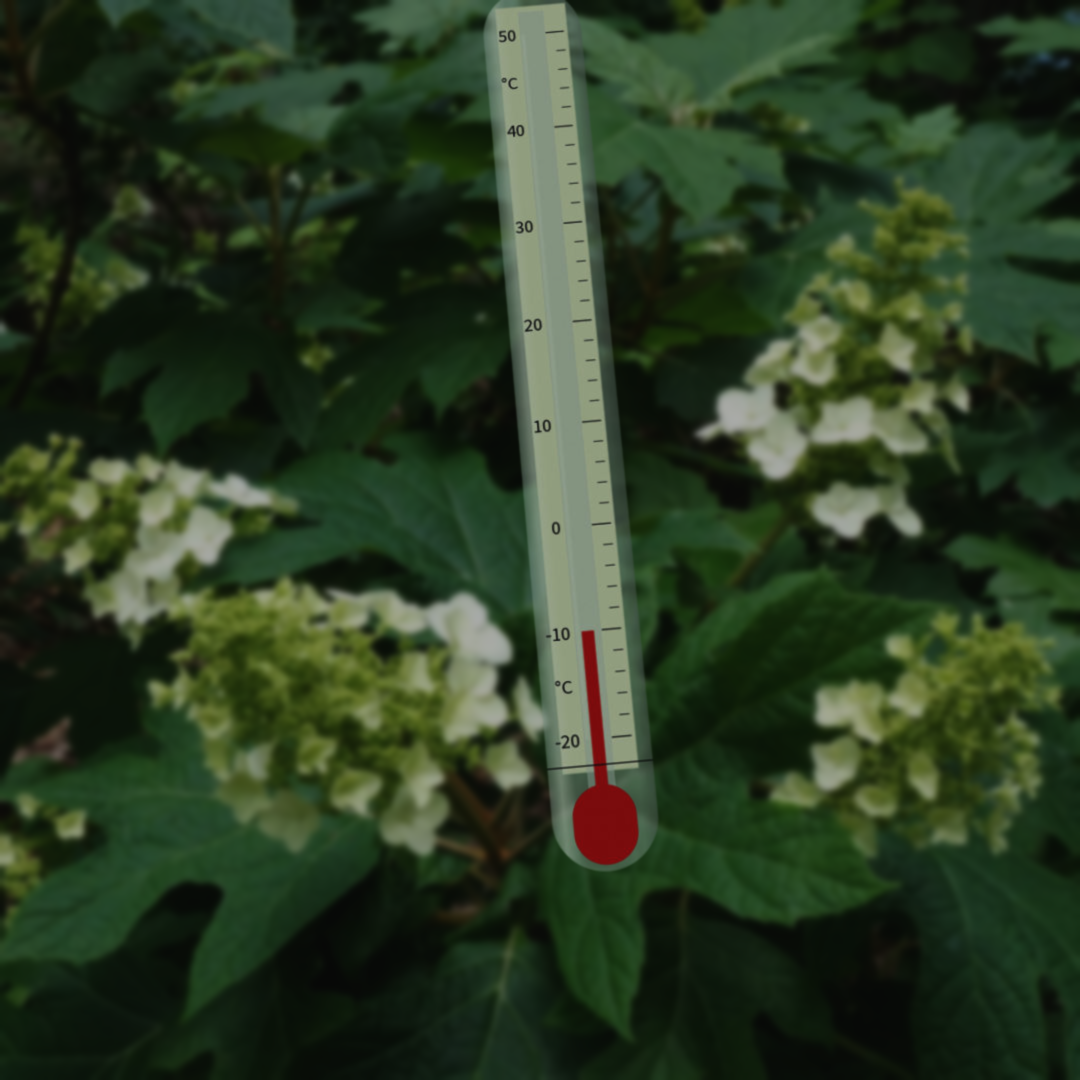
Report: -10 °C
